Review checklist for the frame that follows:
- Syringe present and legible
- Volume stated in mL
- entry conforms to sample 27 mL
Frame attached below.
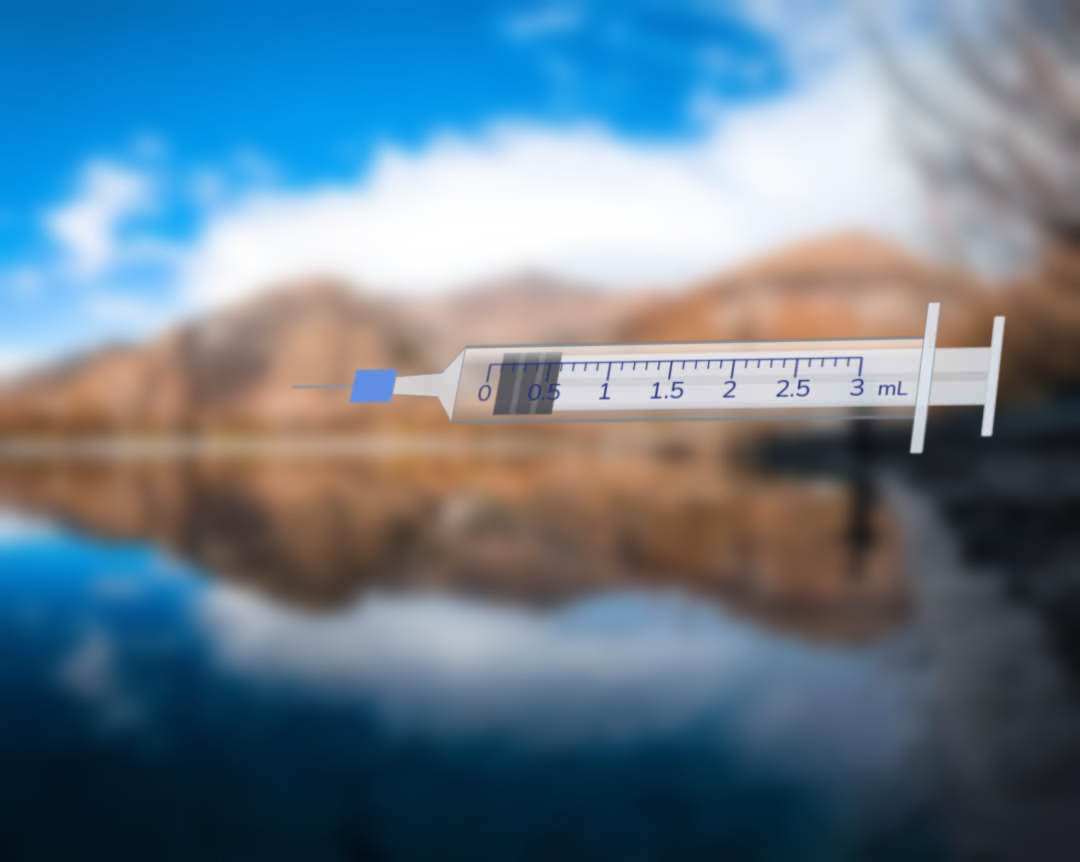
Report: 0.1 mL
